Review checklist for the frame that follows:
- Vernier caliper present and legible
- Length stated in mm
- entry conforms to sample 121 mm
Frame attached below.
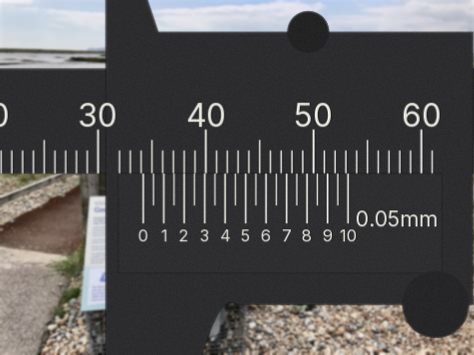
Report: 34.2 mm
